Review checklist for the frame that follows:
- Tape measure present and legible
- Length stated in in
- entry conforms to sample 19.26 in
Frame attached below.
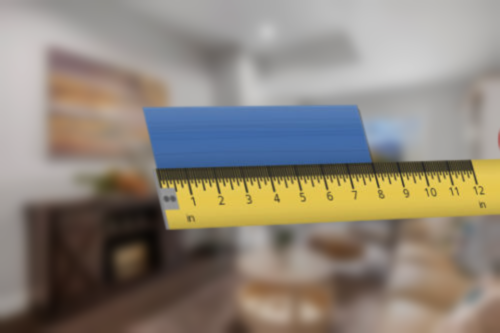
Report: 8 in
